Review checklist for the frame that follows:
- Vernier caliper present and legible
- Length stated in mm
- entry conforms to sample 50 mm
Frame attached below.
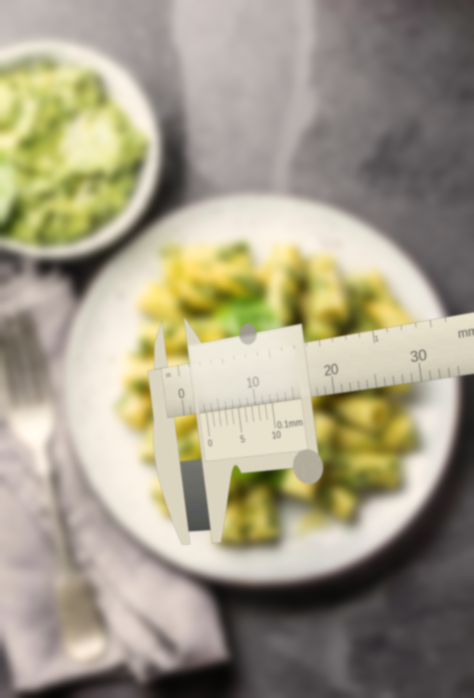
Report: 3.2 mm
